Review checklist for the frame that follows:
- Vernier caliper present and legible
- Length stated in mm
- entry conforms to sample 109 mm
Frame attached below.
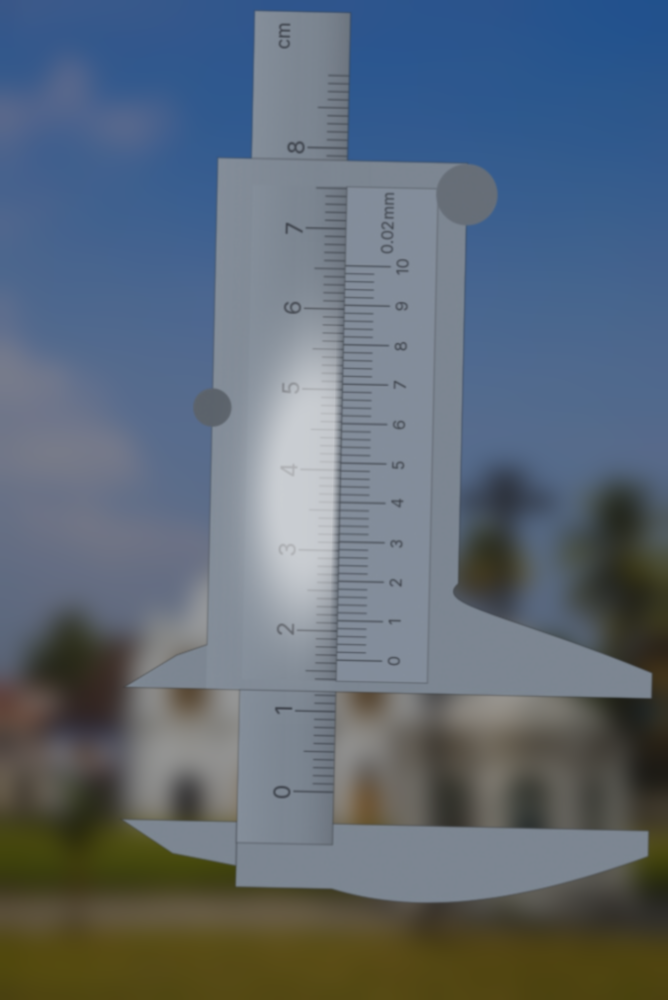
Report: 16.4 mm
